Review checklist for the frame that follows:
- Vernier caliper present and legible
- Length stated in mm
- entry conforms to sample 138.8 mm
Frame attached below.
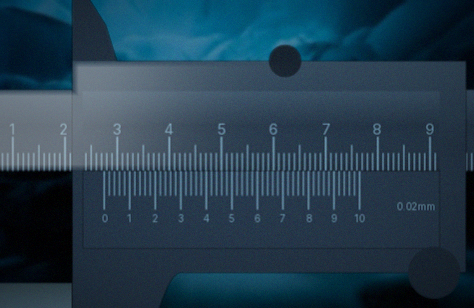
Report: 27.5 mm
